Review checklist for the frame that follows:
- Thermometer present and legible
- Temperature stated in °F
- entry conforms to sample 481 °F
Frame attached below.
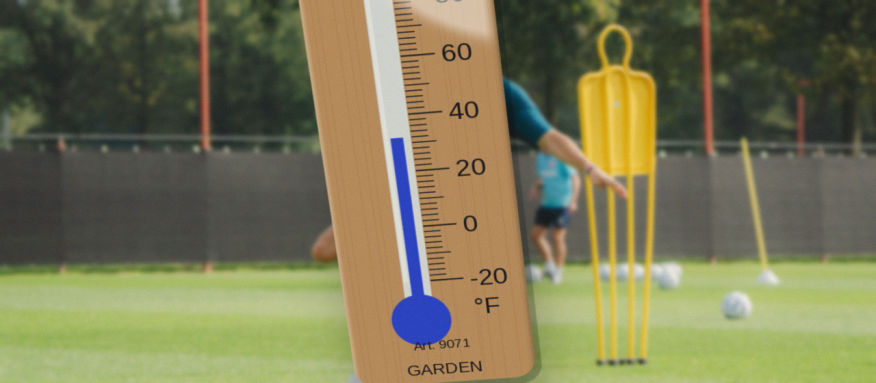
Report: 32 °F
